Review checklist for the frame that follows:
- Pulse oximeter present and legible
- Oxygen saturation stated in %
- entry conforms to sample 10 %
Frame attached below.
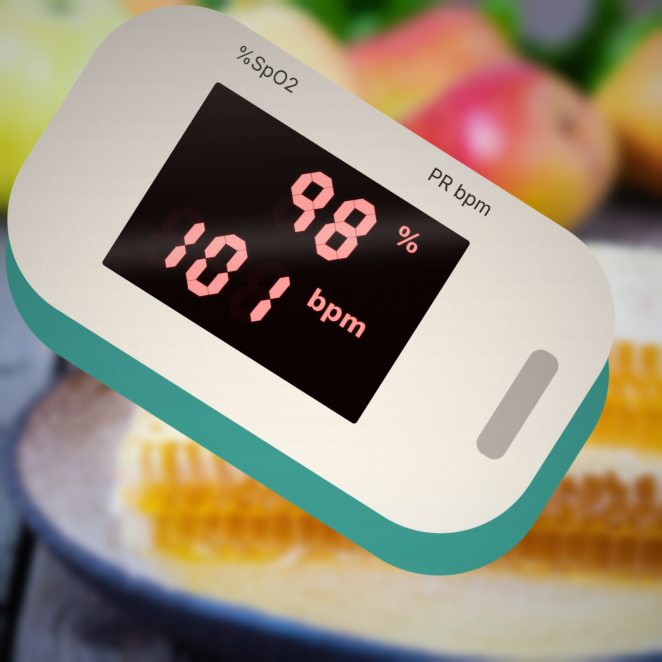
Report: 98 %
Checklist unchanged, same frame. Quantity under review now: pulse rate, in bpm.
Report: 101 bpm
